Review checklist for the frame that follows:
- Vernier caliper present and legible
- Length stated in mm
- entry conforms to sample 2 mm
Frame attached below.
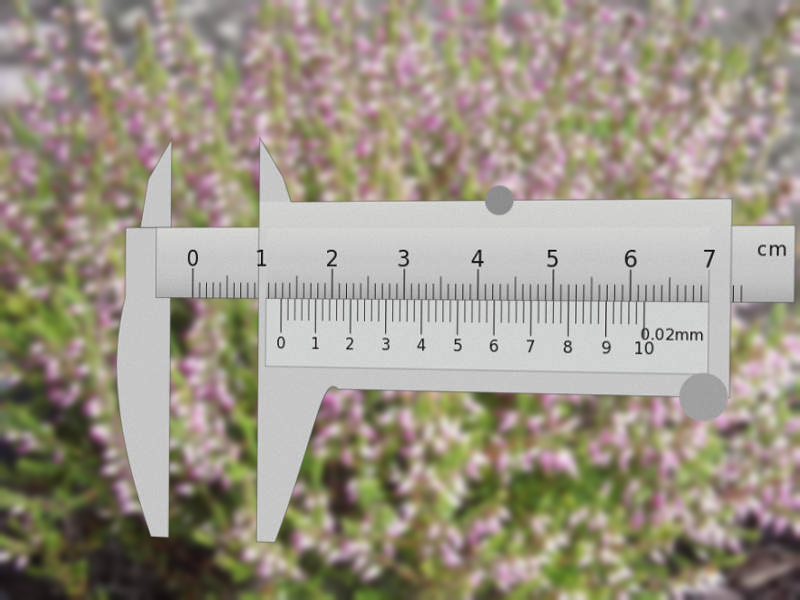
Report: 12.8 mm
